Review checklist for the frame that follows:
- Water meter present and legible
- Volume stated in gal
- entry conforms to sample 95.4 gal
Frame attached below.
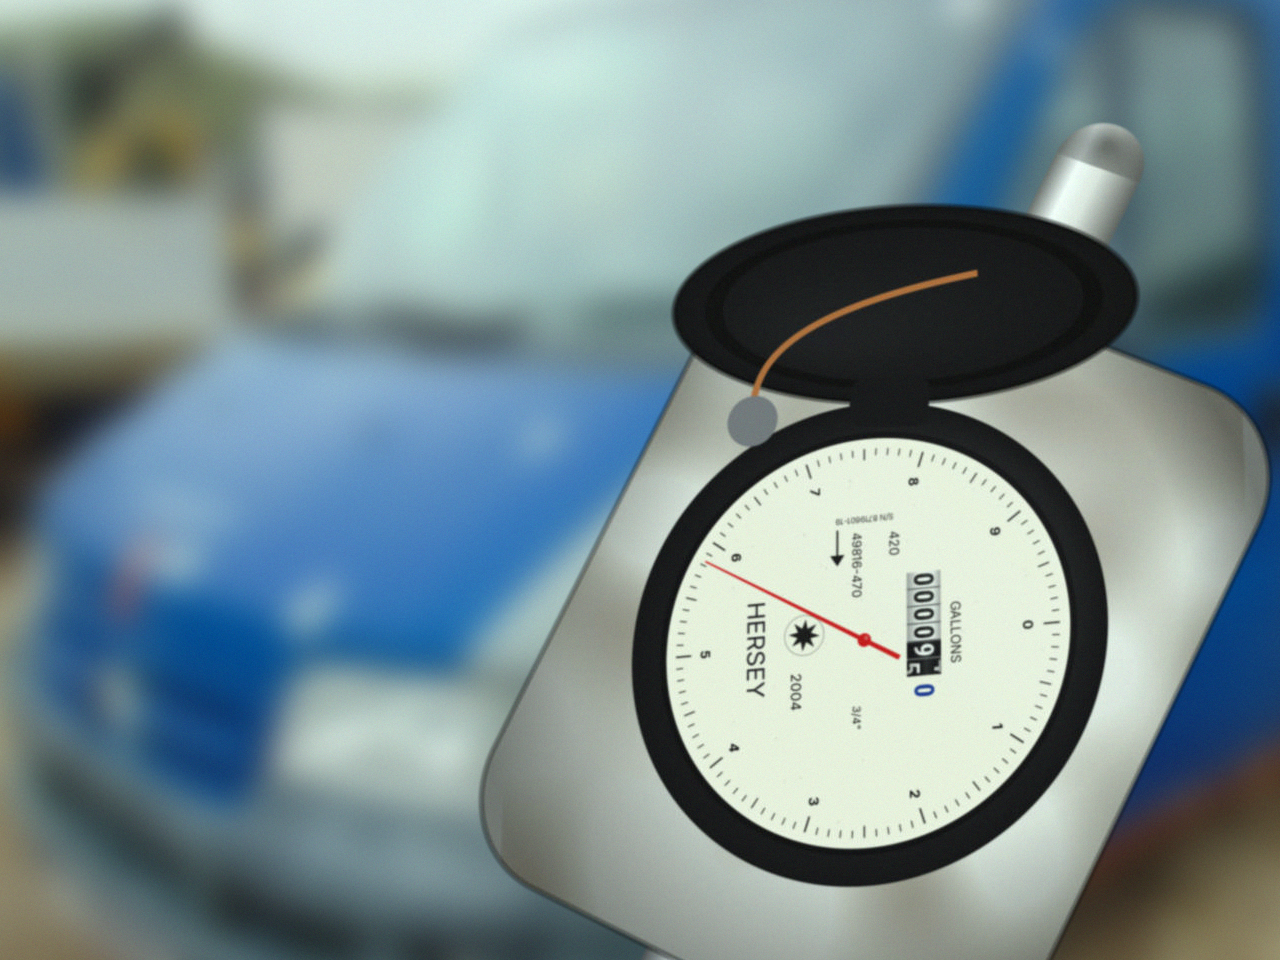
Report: 945.8 gal
